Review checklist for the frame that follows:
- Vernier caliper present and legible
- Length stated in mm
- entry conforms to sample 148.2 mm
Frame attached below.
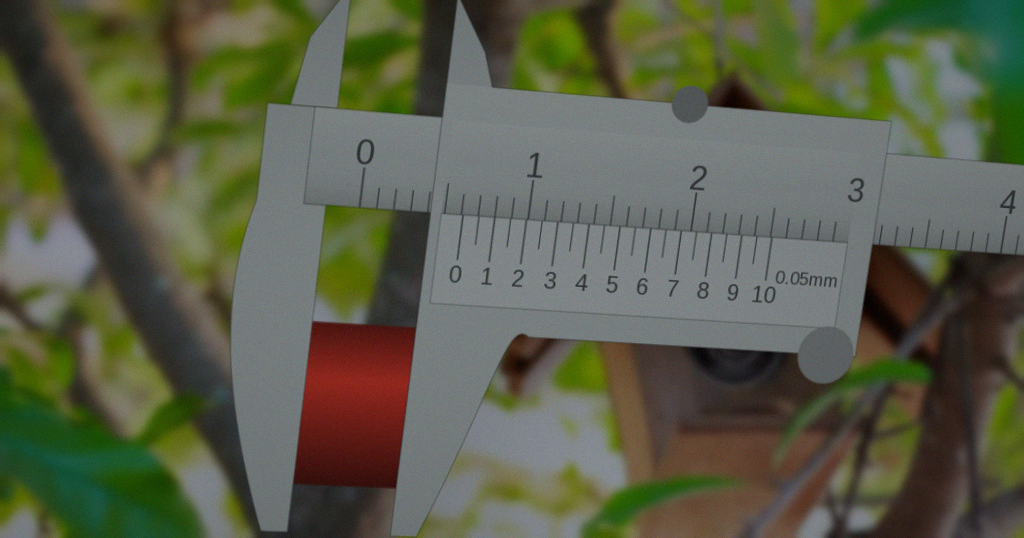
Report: 6.1 mm
